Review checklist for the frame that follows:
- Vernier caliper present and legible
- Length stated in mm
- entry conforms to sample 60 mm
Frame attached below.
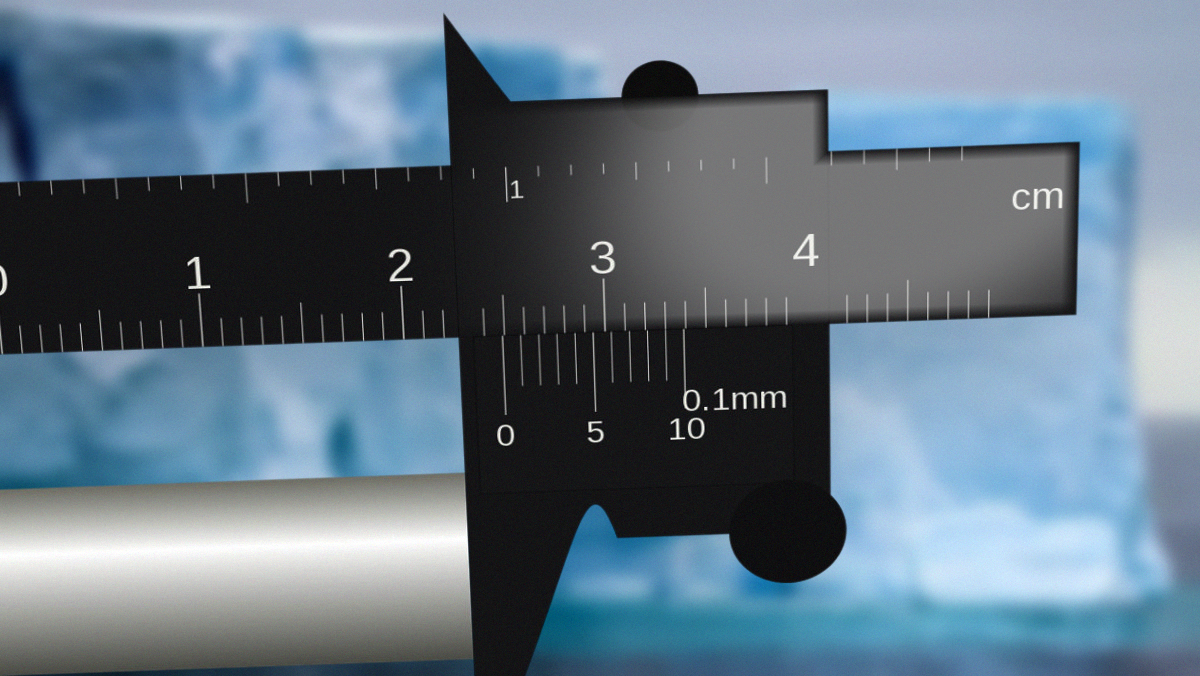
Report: 24.9 mm
